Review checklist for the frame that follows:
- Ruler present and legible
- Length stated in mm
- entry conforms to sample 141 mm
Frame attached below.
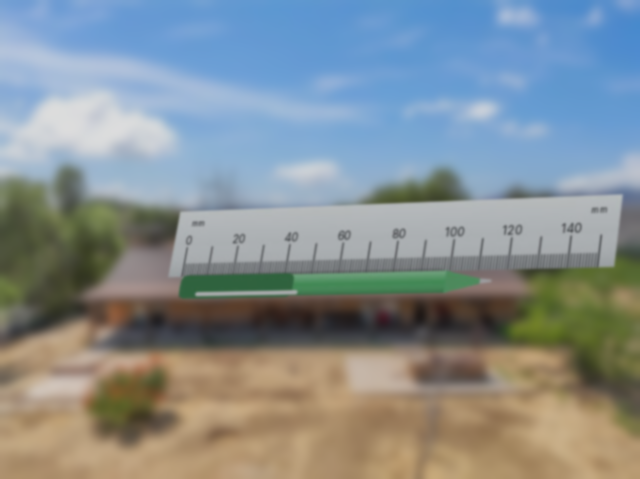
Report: 115 mm
